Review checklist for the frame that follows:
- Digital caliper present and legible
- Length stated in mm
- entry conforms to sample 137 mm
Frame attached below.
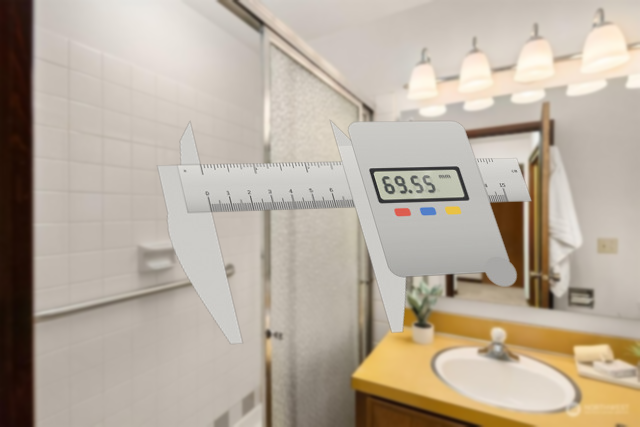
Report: 69.55 mm
